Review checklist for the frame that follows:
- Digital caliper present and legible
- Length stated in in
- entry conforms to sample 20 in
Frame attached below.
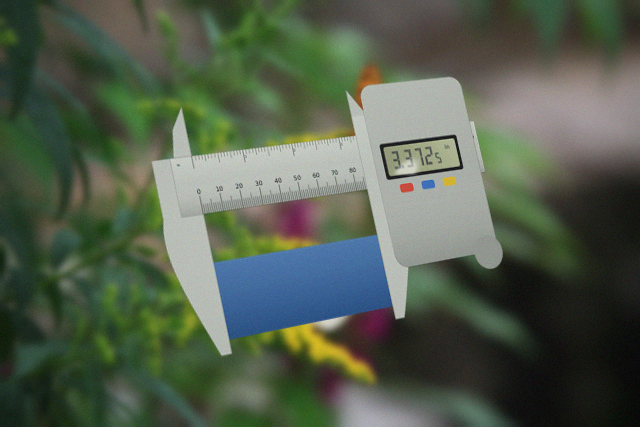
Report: 3.3725 in
